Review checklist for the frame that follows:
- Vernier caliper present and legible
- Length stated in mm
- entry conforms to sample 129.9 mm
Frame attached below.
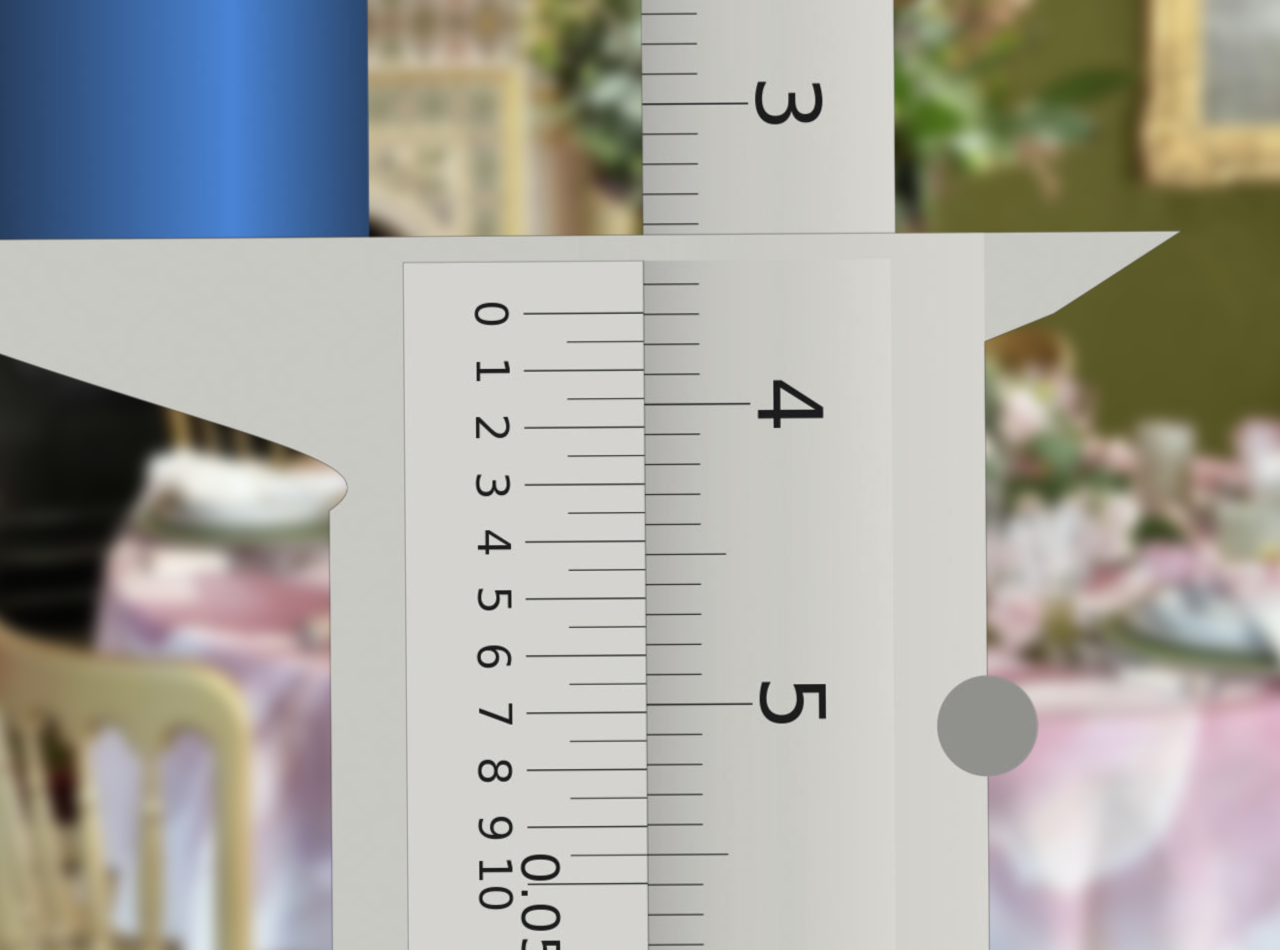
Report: 36.95 mm
